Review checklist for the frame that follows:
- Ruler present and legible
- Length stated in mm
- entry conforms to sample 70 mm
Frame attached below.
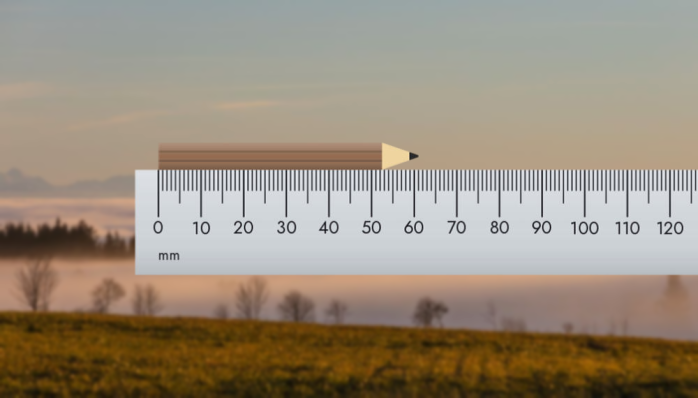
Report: 61 mm
